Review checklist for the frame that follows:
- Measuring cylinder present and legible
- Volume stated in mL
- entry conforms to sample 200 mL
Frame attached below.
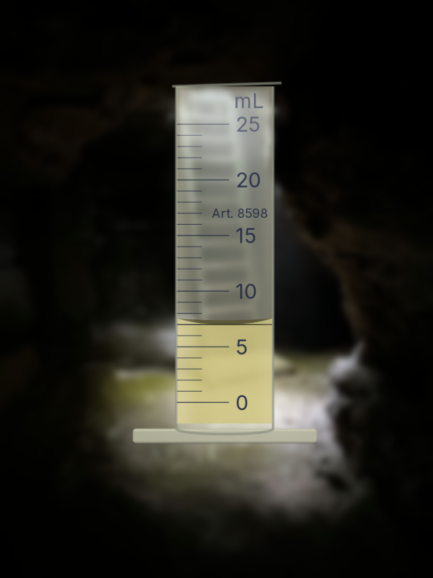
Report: 7 mL
